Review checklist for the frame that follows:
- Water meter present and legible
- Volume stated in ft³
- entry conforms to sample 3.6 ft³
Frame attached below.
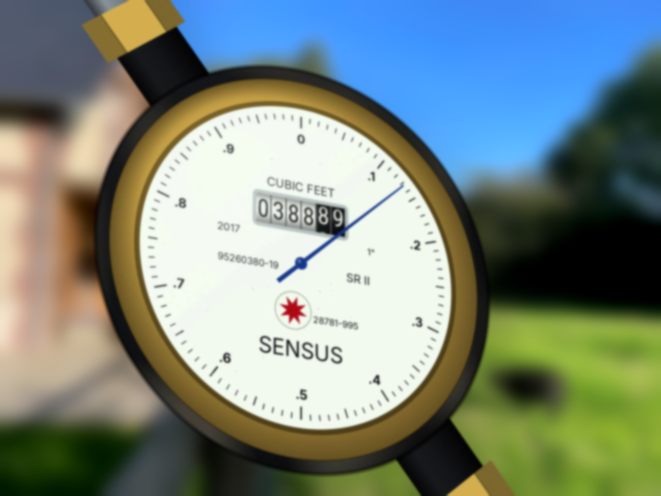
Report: 38889.13 ft³
